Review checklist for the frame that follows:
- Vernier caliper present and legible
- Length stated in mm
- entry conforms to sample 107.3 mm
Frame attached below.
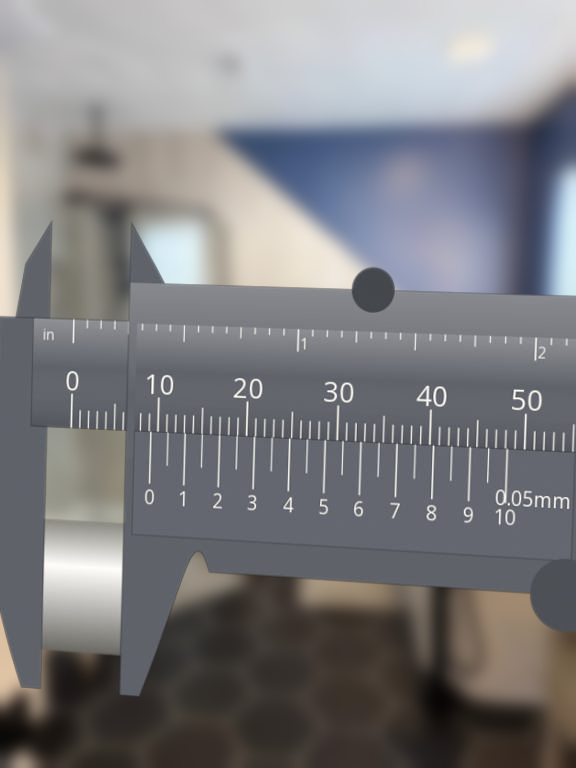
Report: 9.2 mm
